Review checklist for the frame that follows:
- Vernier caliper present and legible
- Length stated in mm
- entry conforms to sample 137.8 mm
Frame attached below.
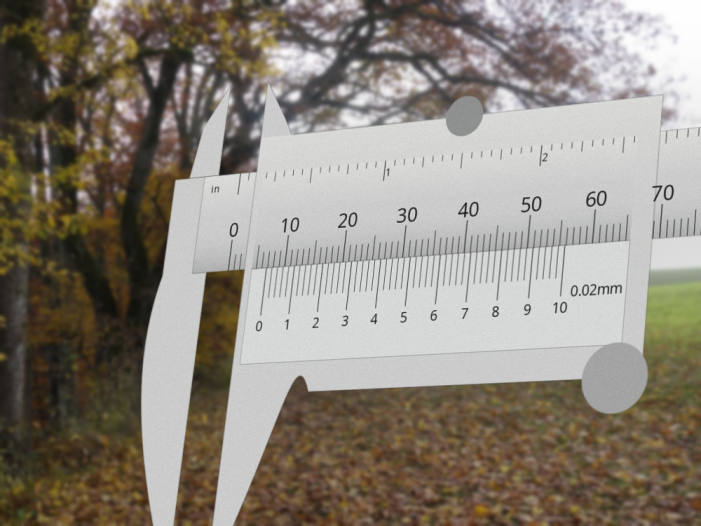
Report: 6.8 mm
